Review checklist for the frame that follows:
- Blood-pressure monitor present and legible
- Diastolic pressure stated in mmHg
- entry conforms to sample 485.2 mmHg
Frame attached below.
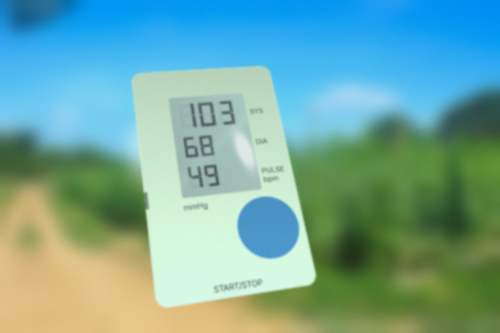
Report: 68 mmHg
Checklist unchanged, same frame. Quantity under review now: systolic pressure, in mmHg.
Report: 103 mmHg
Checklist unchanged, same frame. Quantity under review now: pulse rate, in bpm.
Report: 49 bpm
